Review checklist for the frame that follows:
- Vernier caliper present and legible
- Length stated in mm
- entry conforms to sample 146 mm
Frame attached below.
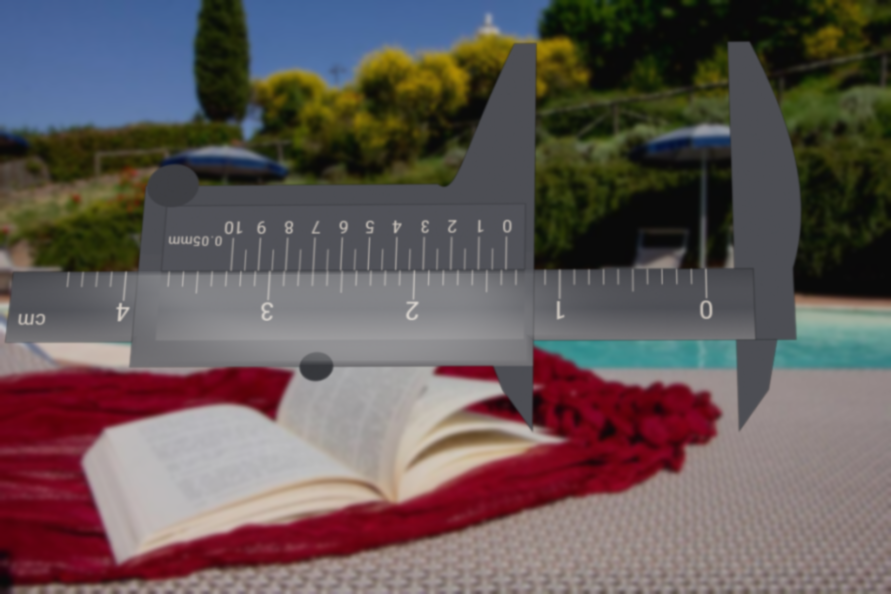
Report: 13.7 mm
